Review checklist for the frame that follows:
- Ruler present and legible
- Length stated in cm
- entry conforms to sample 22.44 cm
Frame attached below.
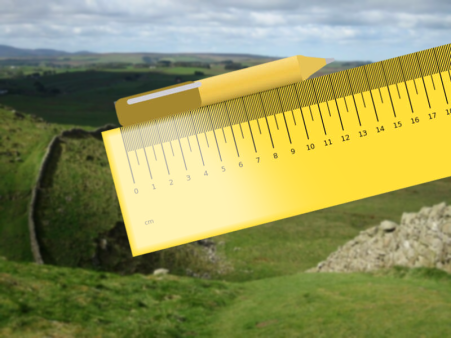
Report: 12.5 cm
